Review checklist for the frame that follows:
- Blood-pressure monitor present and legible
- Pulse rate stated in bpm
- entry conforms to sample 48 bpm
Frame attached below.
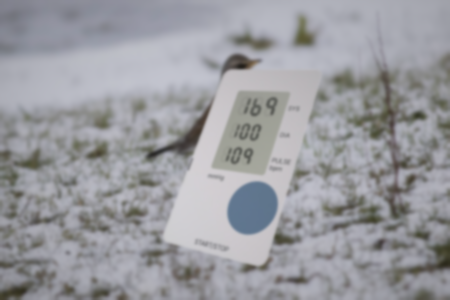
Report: 109 bpm
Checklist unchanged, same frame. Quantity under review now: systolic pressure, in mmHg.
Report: 169 mmHg
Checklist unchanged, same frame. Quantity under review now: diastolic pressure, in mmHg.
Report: 100 mmHg
